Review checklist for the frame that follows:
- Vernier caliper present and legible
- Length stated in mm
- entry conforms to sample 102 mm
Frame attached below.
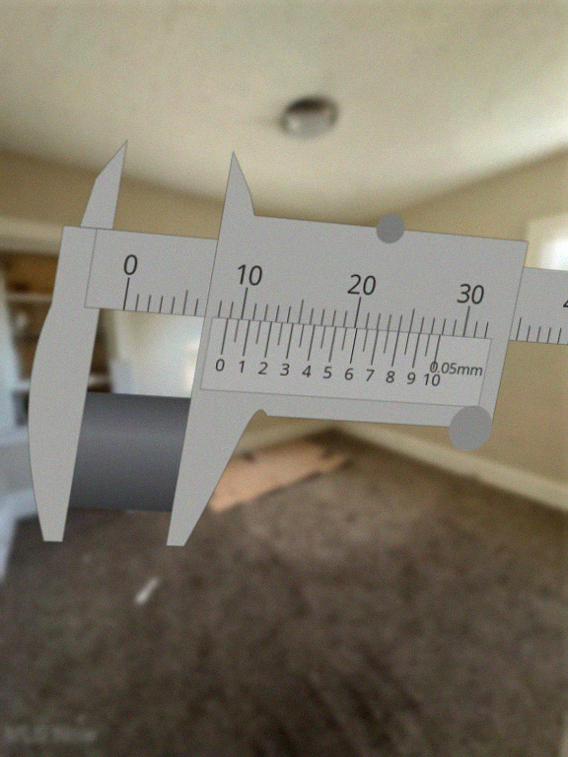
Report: 8.8 mm
